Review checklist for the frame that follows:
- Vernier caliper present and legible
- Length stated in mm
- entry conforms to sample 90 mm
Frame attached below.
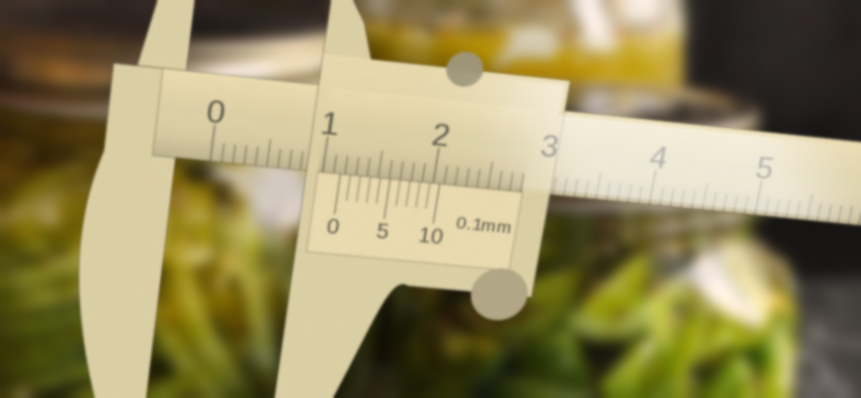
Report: 11.6 mm
